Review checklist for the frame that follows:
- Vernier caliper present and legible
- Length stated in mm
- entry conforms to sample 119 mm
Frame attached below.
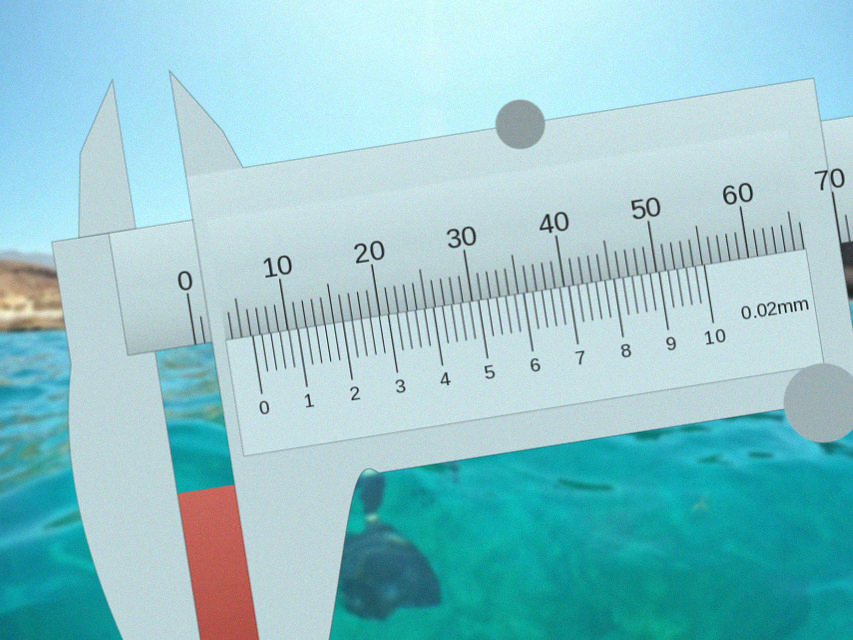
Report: 6.2 mm
